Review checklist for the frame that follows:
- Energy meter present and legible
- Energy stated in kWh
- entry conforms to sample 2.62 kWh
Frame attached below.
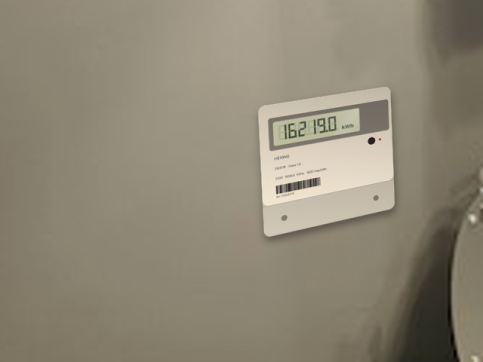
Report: 16219.0 kWh
